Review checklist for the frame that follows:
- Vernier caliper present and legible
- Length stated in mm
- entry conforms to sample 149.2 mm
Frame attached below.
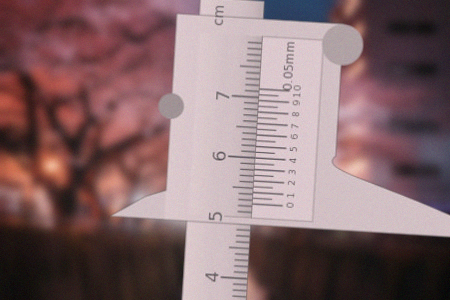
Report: 52.4 mm
